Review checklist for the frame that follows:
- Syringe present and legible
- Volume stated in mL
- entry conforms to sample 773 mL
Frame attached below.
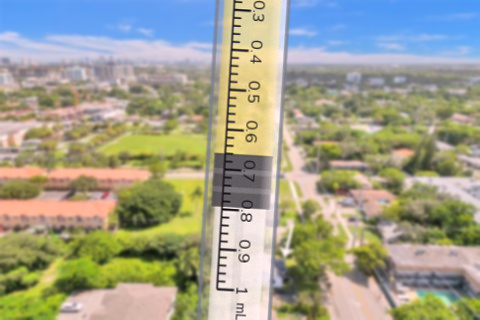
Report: 0.66 mL
